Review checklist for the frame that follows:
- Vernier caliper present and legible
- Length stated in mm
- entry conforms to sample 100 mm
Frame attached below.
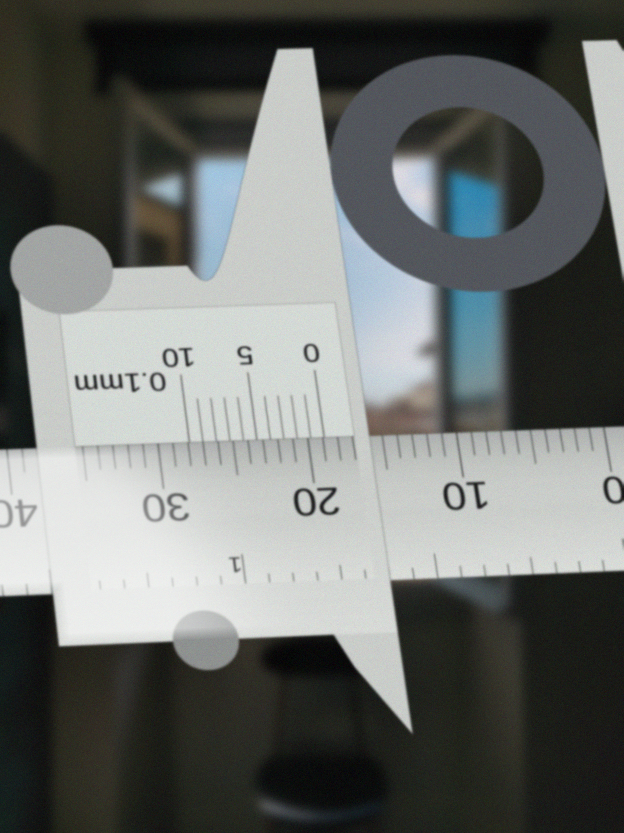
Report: 18.9 mm
